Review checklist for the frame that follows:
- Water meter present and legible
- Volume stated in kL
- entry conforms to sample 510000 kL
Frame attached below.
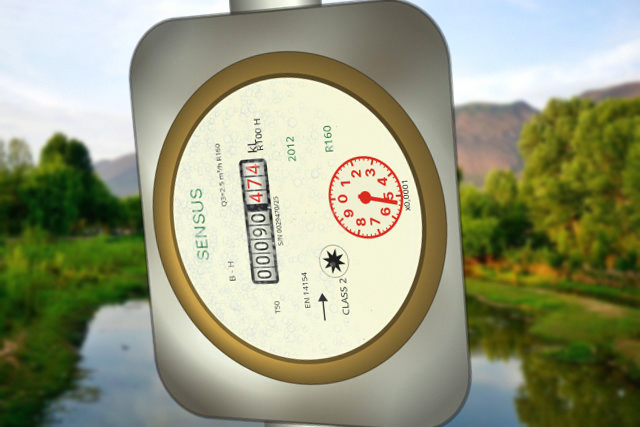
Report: 90.4745 kL
